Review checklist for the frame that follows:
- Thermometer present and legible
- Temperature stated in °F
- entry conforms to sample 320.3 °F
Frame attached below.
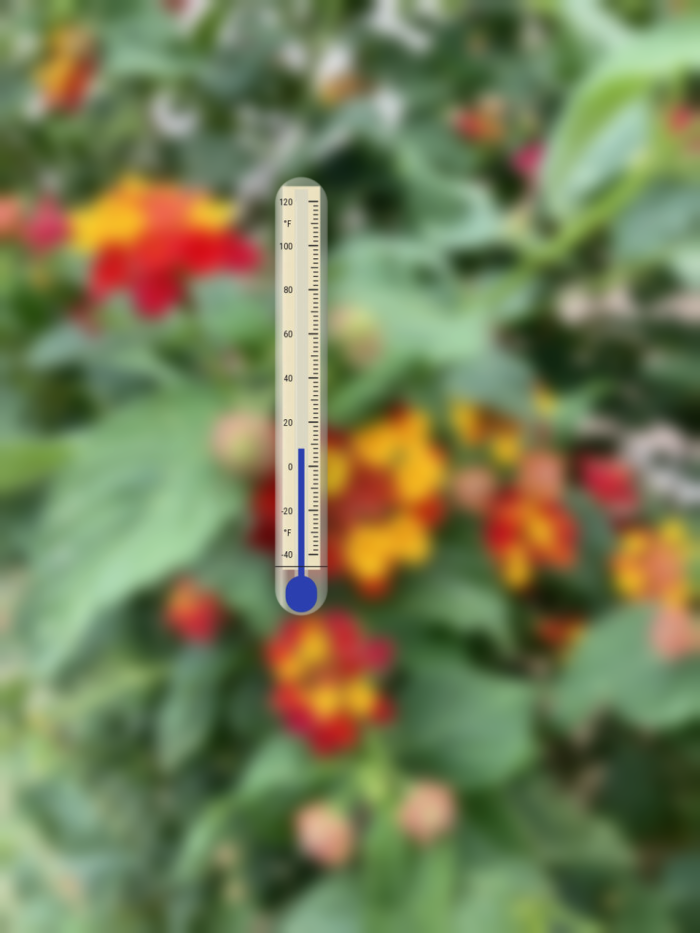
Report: 8 °F
